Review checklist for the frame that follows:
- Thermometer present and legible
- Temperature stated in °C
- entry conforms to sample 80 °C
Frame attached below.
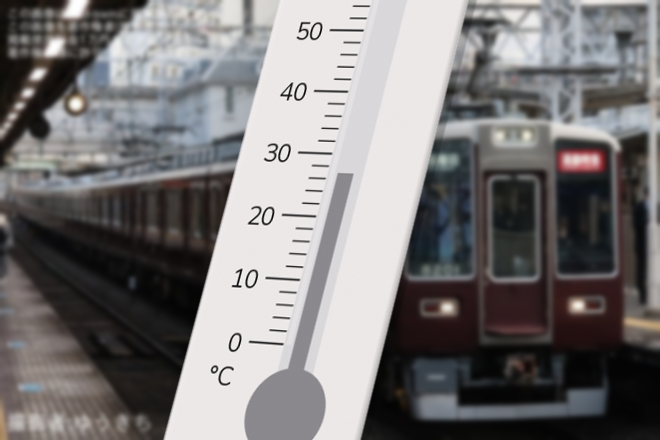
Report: 27 °C
